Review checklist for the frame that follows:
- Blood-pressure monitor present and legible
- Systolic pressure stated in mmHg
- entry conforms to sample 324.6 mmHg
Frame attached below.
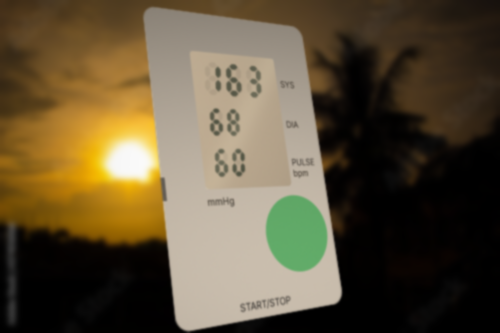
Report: 163 mmHg
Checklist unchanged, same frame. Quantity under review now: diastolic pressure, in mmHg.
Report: 68 mmHg
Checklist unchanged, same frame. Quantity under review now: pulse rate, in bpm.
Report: 60 bpm
